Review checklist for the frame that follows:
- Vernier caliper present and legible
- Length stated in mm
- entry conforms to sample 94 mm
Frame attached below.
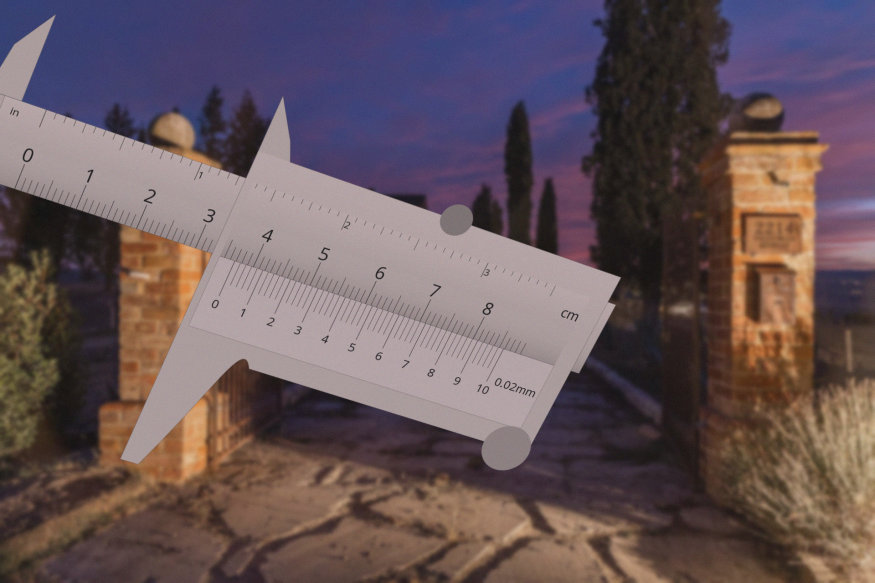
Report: 36.8 mm
